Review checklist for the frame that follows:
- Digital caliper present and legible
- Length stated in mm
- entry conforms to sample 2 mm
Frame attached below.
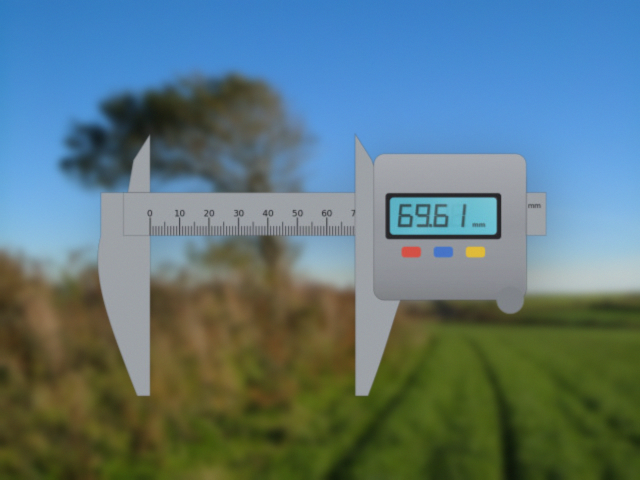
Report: 69.61 mm
